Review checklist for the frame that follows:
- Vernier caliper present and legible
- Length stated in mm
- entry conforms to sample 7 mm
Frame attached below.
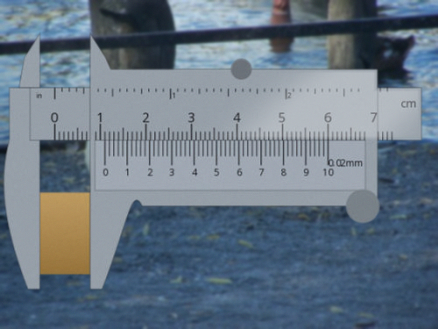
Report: 11.0 mm
